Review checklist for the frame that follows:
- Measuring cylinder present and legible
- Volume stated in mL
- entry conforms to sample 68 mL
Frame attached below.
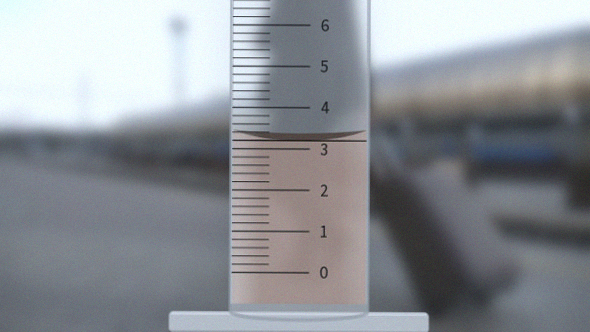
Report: 3.2 mL
